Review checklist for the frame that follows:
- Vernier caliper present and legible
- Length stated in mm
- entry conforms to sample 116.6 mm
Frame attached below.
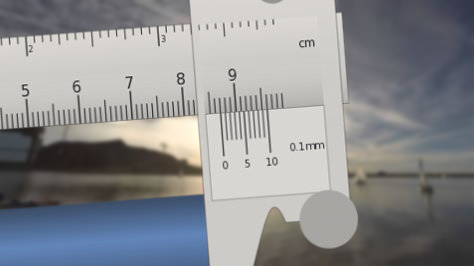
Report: 87.0 mm
